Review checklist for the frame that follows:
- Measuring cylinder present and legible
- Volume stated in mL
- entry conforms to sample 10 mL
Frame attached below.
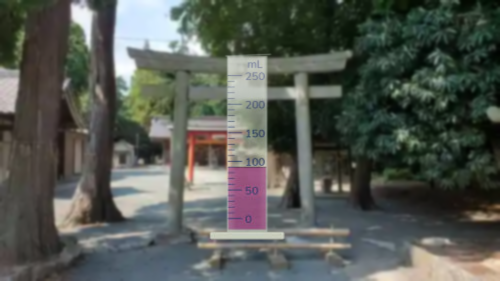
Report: 90 mL
